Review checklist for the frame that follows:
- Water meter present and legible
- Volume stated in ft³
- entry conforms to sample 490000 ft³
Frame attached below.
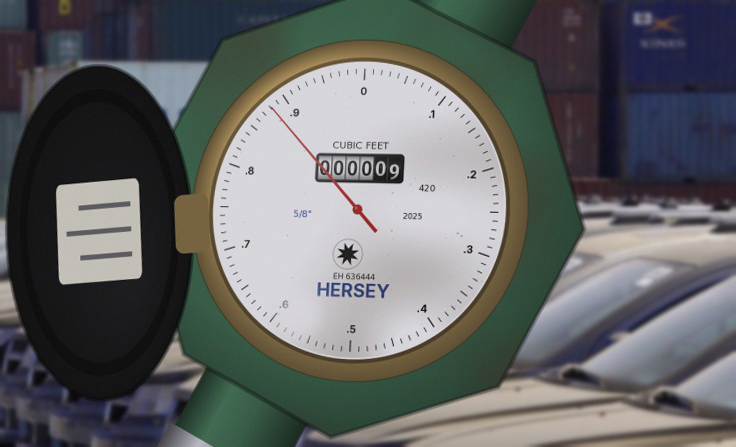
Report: 8.88 ft³
